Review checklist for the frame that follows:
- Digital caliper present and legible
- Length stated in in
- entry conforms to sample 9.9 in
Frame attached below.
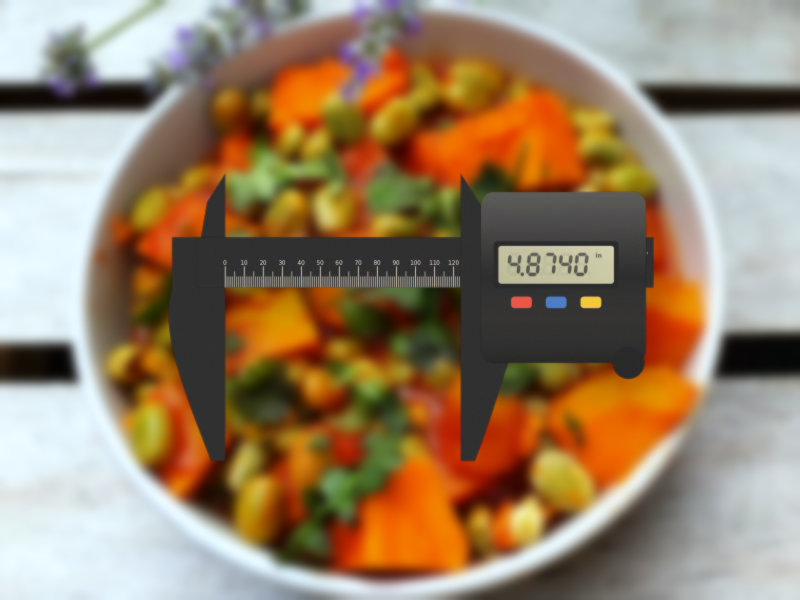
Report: 4.8740 in
